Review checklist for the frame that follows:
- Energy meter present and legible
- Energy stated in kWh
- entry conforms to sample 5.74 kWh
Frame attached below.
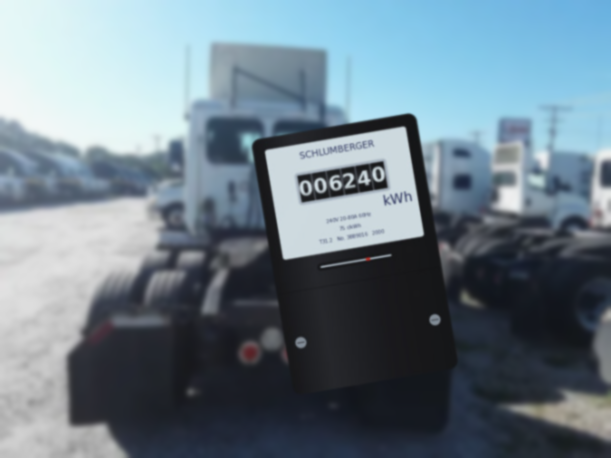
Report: 6240 kWh
